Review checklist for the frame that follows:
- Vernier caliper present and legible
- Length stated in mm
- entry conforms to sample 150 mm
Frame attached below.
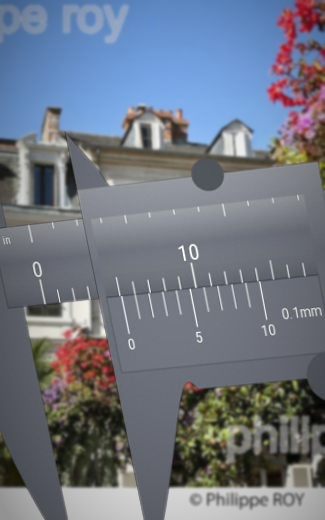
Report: 5.1 mm
